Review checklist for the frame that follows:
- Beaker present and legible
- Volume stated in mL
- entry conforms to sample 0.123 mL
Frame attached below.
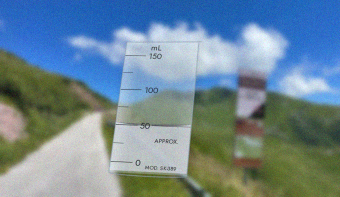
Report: 50 mL
